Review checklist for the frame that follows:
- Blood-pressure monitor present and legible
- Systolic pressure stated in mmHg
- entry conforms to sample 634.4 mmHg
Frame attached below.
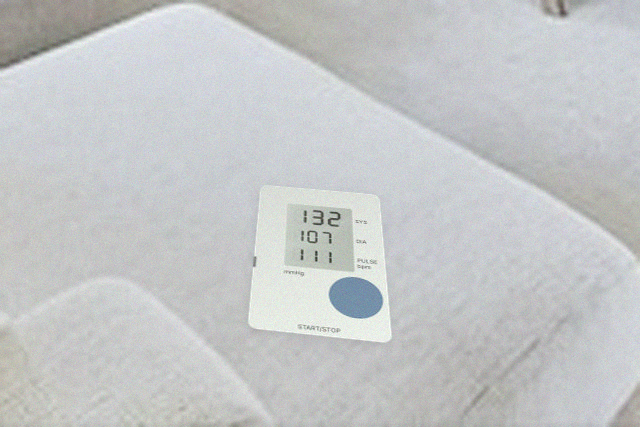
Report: 132 mmHg
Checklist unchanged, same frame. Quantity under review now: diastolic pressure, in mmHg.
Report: 107 mmHg
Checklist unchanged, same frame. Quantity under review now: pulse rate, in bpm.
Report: 111 bpm
